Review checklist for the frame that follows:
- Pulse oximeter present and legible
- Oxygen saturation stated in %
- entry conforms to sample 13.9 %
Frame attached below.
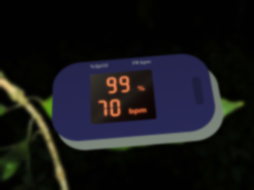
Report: 99 %
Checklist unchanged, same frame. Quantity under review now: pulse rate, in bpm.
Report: 70 bpm
